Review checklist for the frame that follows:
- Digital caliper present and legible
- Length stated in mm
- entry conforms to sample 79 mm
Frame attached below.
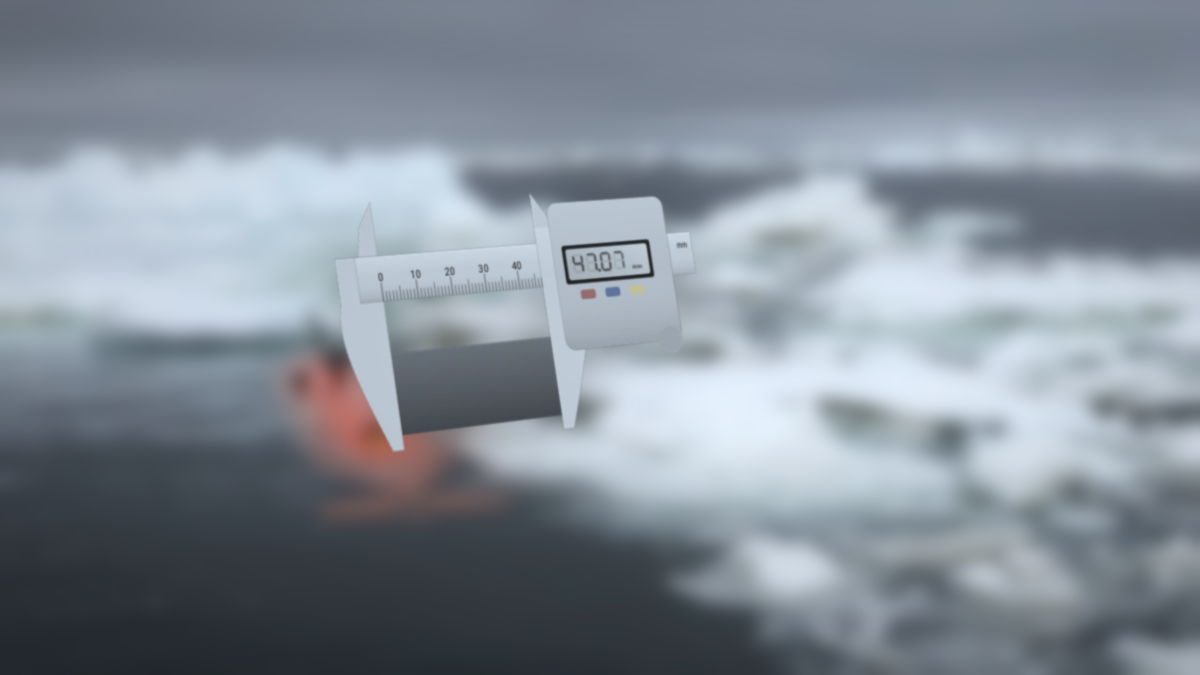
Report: 47.07 mm
